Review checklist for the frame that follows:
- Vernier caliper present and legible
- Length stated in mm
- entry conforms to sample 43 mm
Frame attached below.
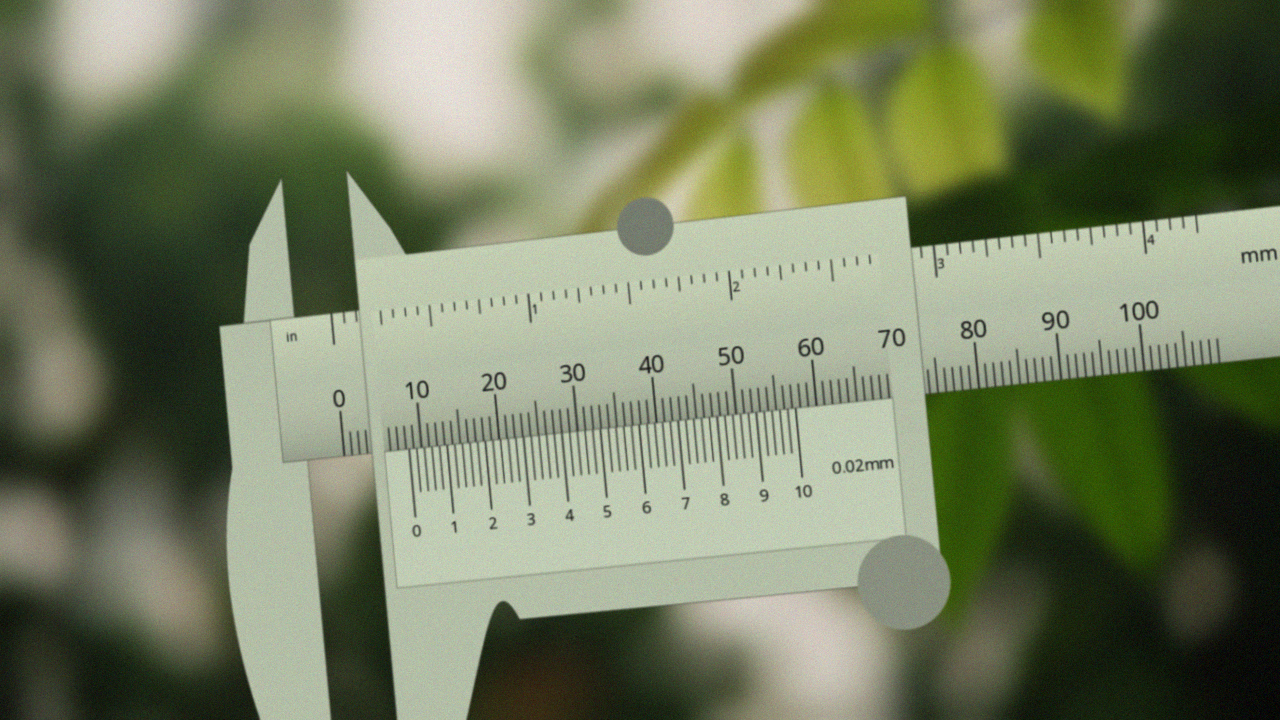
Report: 8.4 mm
